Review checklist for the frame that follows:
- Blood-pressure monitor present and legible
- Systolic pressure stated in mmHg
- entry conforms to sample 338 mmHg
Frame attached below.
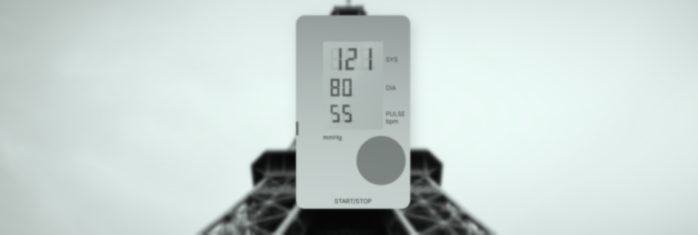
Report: 121 mmHg
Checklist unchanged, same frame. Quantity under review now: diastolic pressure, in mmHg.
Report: 80 mmHg
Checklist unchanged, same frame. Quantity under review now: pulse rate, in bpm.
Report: 55 bpm
